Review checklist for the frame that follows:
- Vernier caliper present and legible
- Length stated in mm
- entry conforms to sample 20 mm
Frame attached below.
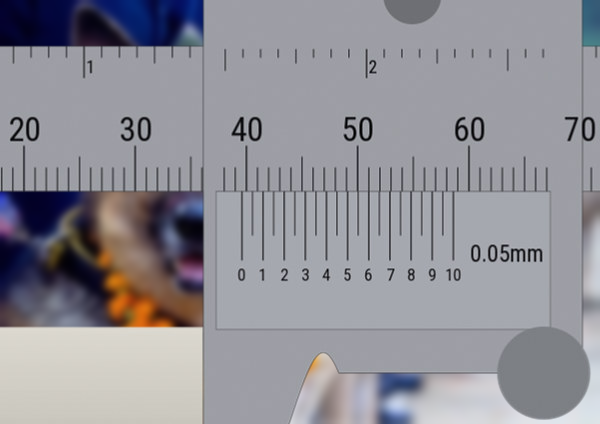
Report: 39.6 mm
